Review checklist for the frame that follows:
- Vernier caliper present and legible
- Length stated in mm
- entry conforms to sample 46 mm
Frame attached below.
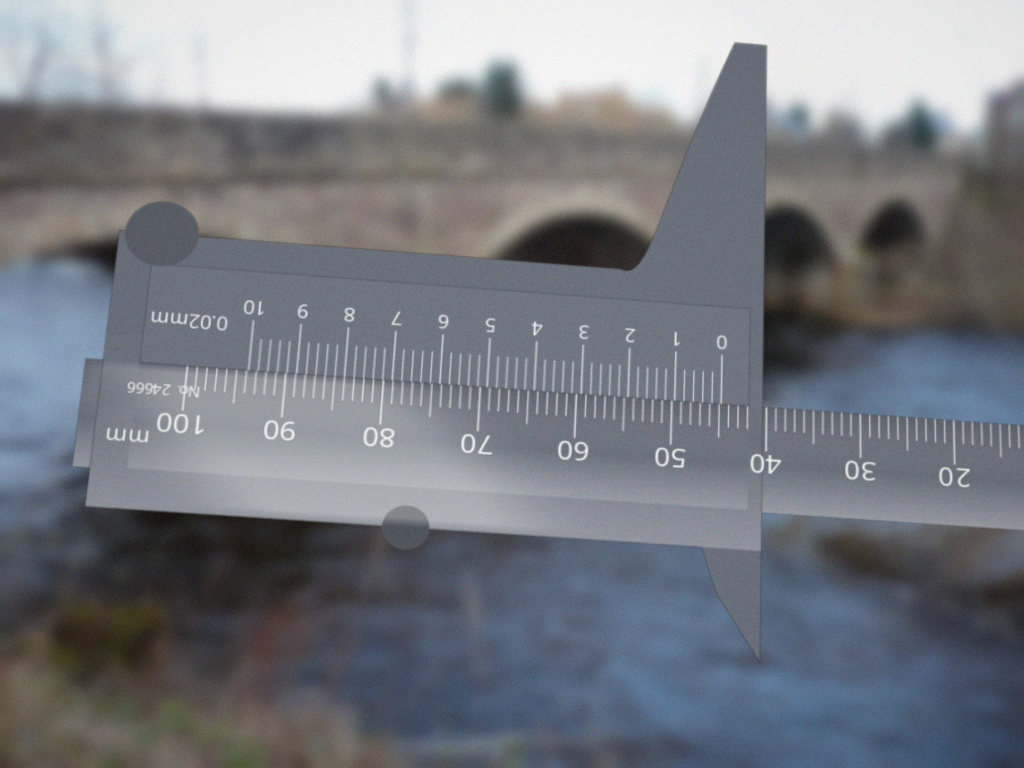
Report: 44.8 mm
